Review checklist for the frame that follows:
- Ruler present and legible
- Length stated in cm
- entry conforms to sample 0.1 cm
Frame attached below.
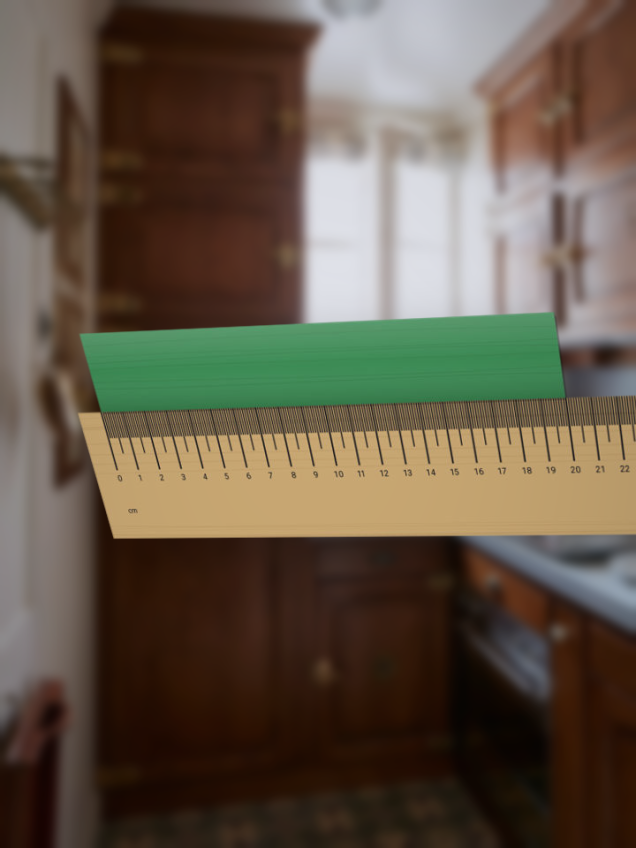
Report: 20 cm
